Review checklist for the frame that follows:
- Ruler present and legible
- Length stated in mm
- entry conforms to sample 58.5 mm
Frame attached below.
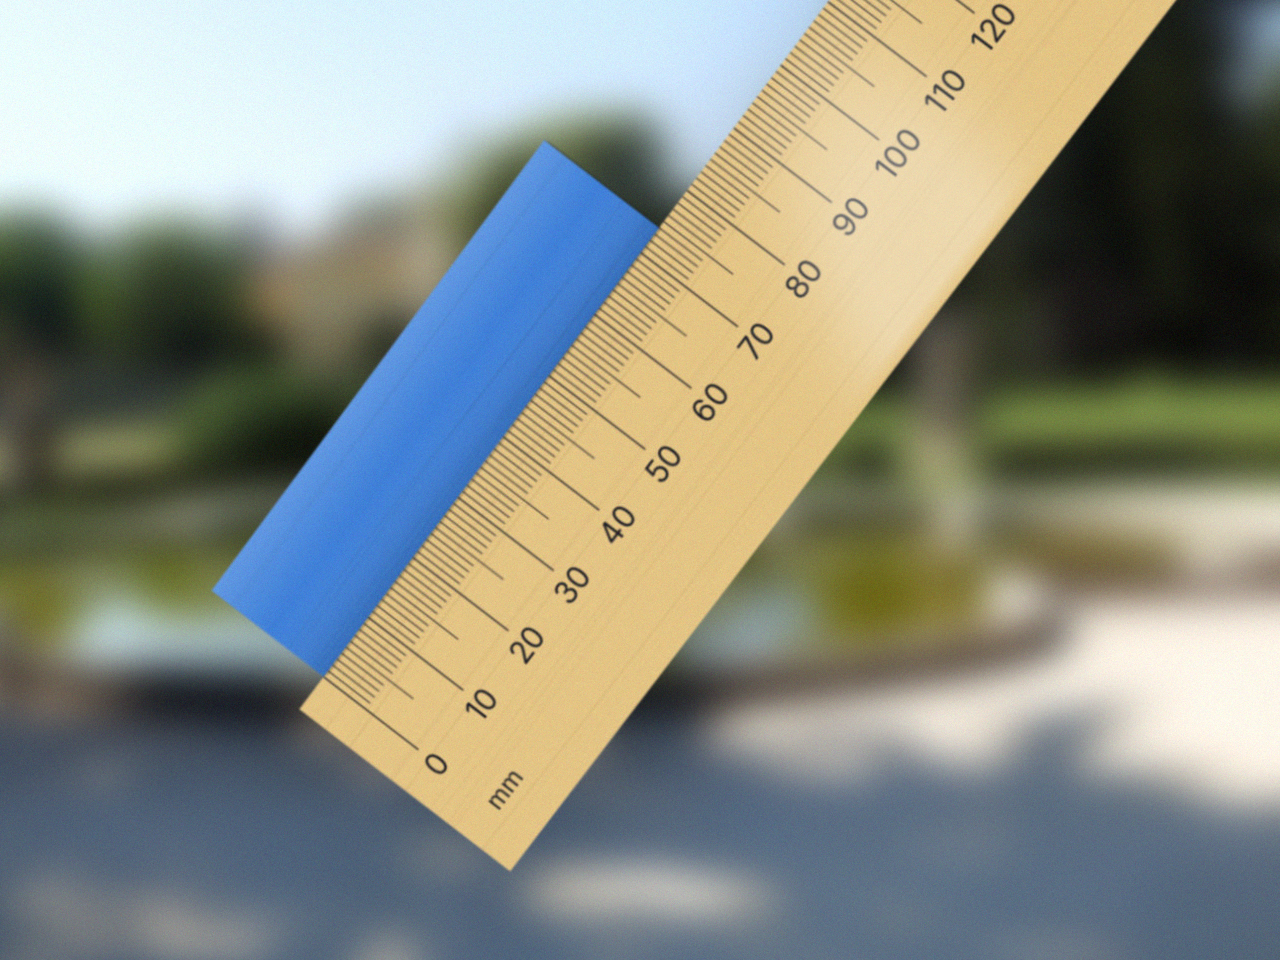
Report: 74 mm
